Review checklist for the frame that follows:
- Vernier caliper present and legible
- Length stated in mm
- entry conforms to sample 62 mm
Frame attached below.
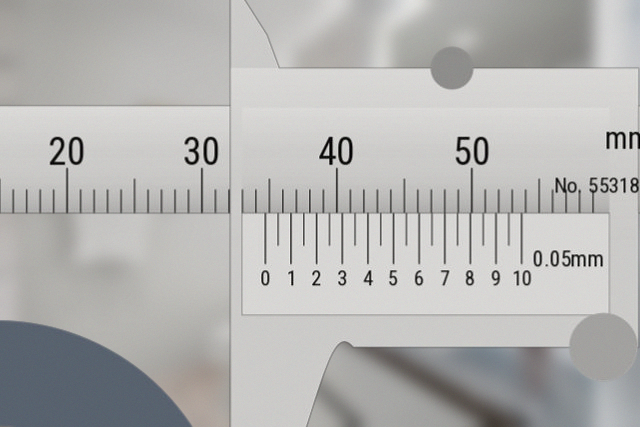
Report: 34.7 mm
